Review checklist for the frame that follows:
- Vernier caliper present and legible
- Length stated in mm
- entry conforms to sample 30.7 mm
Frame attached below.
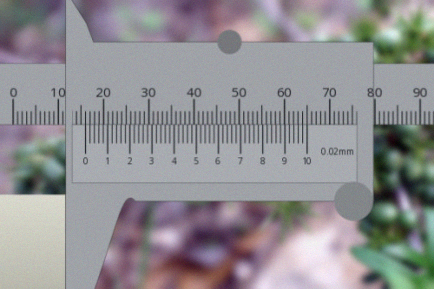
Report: 16.0 mm
